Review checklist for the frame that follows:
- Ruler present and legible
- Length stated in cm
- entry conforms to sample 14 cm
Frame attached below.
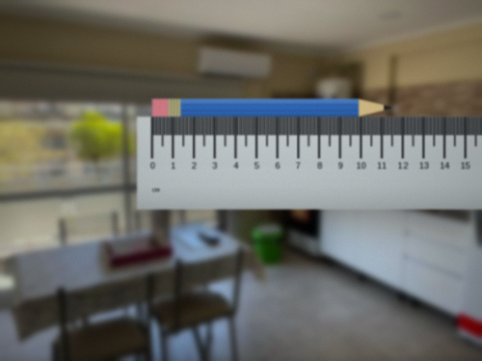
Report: 11.5 cm
